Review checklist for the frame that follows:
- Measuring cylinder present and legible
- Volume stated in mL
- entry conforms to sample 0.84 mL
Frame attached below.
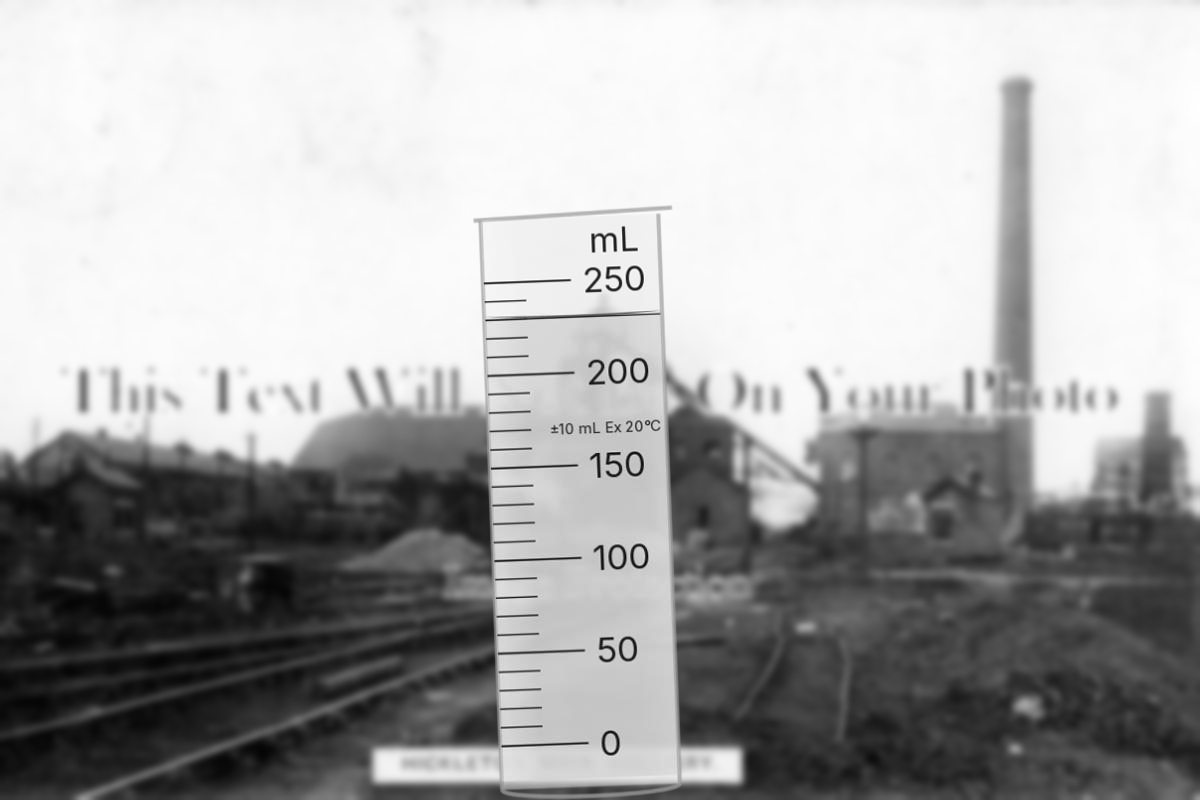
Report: 230 mL
